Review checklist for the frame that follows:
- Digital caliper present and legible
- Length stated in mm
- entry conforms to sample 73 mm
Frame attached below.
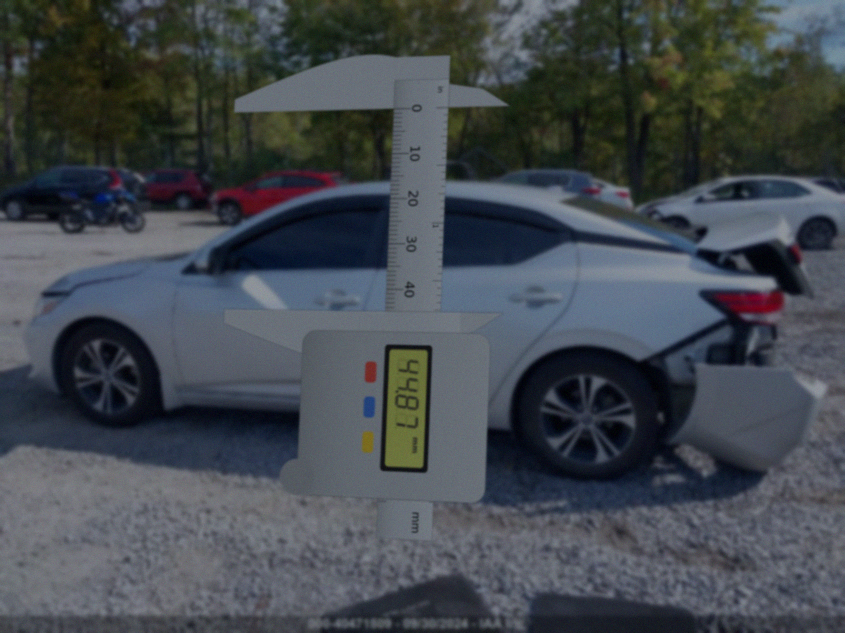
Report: 44.87 mm
